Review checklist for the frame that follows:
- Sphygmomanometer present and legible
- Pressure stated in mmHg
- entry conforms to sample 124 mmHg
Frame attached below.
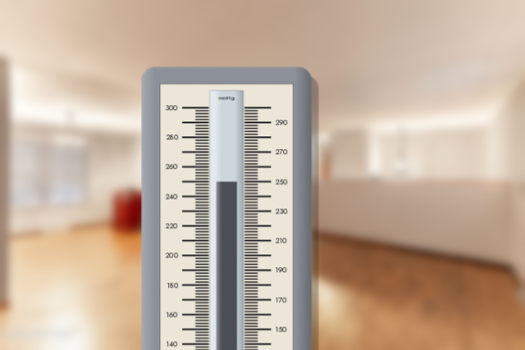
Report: 250 mmHg
